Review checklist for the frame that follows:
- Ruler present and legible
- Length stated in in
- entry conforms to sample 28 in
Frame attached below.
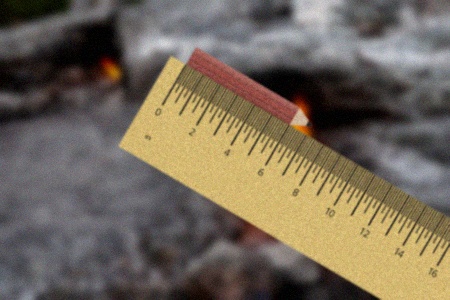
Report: 7 in
